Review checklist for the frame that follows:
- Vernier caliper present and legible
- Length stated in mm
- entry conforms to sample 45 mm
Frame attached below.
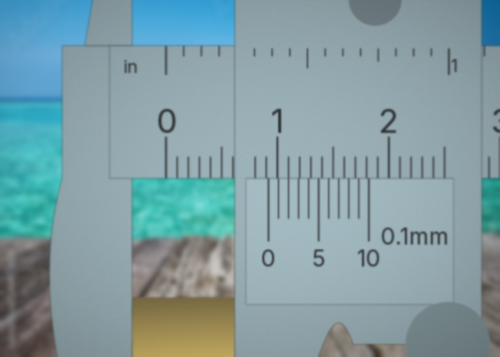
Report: 9.2 mm
